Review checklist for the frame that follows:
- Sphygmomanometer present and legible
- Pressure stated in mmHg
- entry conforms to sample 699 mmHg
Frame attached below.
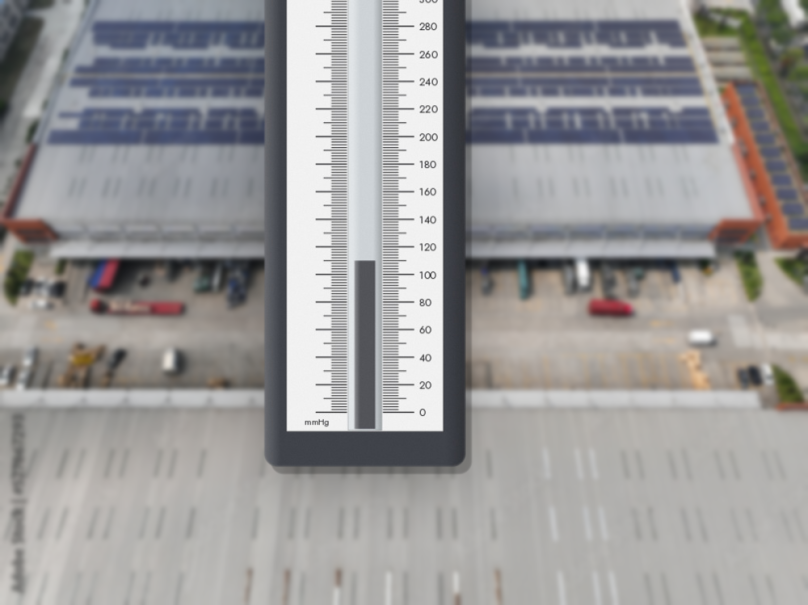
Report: 110 mmHg
